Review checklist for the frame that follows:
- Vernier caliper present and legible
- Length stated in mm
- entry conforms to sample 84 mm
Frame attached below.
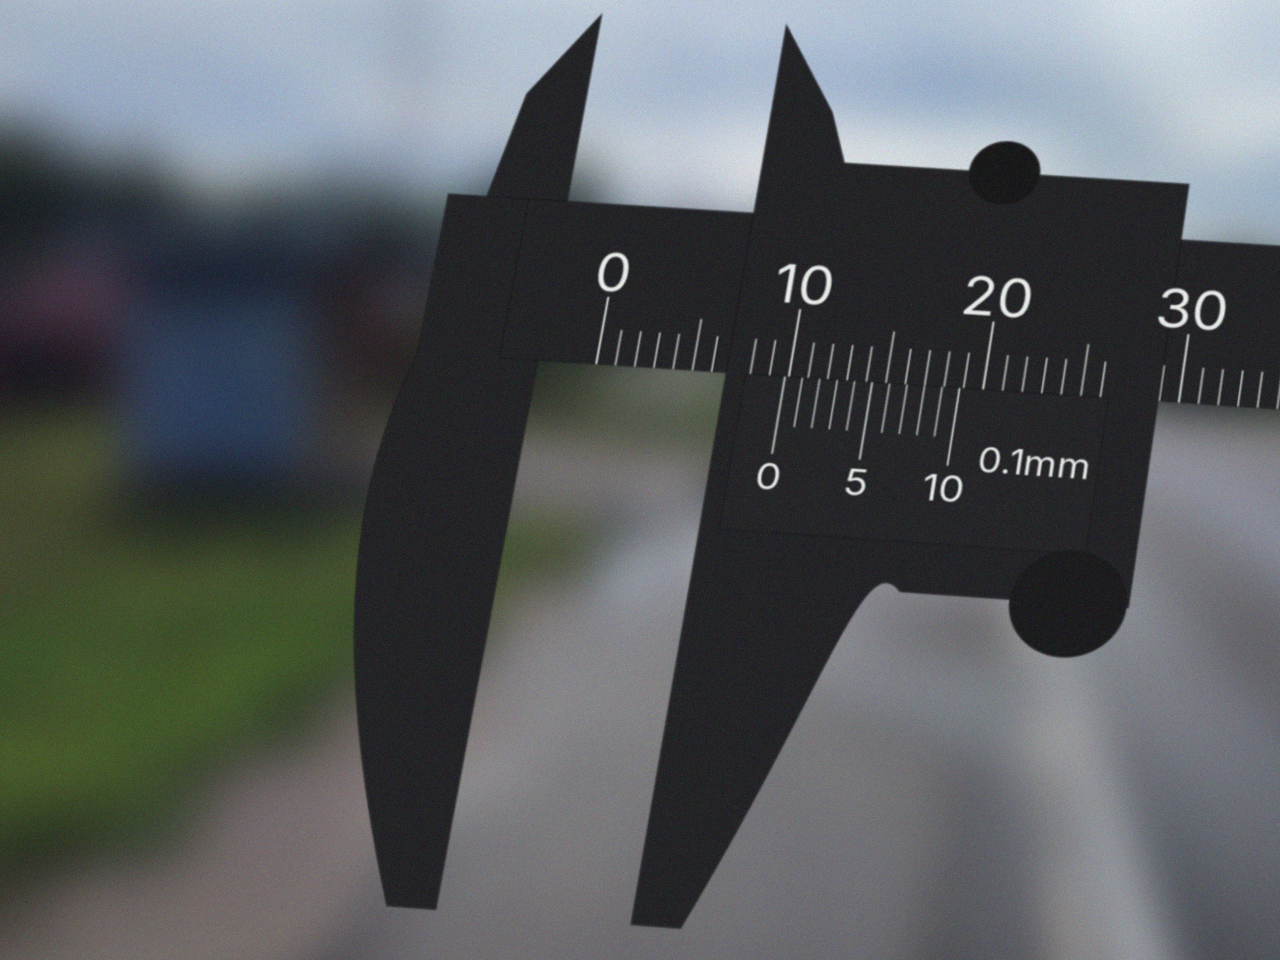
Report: 9.8 mm
